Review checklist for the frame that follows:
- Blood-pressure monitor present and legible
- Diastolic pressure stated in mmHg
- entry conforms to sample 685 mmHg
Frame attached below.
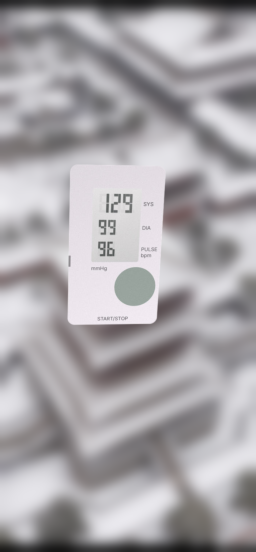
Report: 99 mmHg
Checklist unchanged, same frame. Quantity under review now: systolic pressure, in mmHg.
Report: 129 mmHg
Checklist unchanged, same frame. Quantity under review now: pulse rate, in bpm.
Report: 96 bpm
